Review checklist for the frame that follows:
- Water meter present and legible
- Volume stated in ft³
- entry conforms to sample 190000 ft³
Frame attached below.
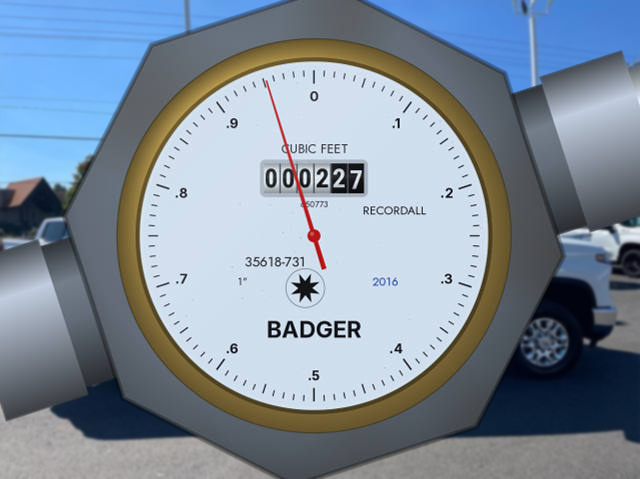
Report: 226.95 ft³
